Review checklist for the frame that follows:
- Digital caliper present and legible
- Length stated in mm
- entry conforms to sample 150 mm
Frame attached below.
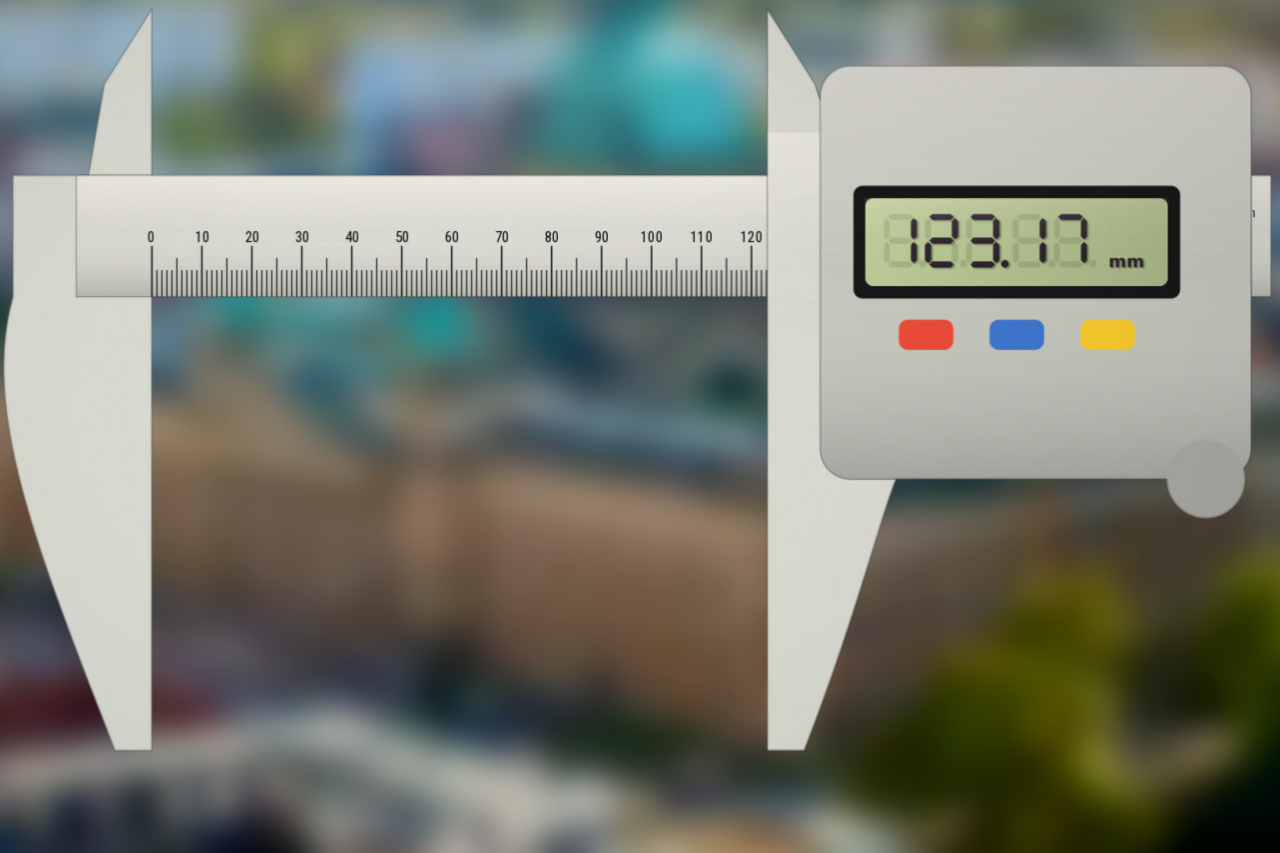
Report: 123.17 mm
